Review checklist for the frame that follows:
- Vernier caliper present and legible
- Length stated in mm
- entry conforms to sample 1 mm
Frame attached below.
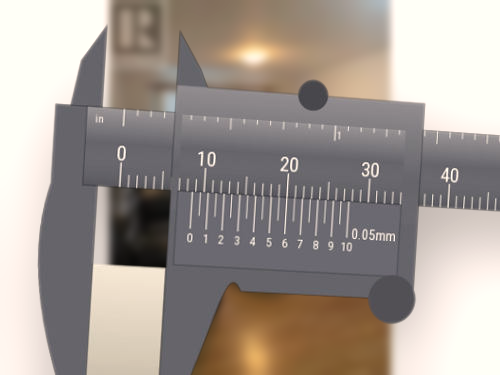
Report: 8.6 mm
